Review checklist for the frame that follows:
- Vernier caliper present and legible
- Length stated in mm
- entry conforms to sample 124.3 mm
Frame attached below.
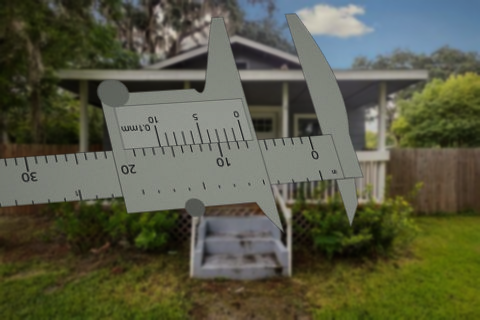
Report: 7.2 mm
